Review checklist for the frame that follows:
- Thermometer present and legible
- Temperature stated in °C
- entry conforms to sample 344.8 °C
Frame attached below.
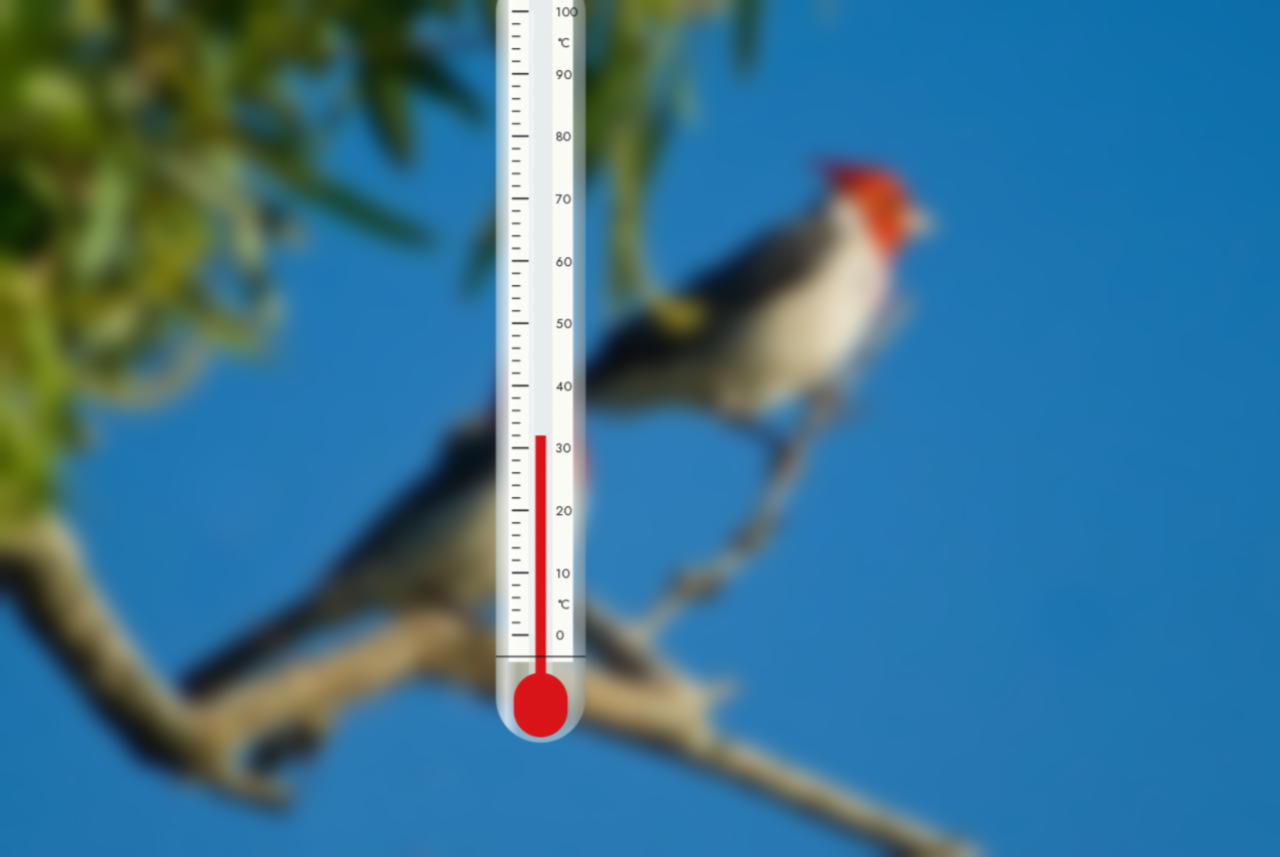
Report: 32 °C
